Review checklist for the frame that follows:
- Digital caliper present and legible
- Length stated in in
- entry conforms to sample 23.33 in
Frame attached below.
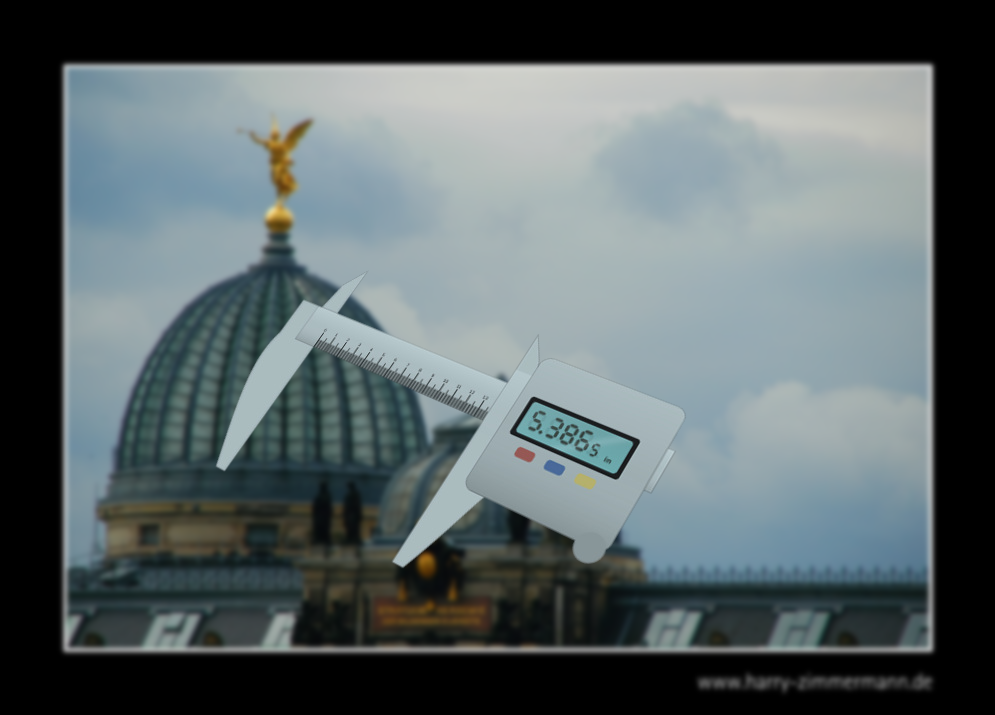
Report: 5.3865 in
